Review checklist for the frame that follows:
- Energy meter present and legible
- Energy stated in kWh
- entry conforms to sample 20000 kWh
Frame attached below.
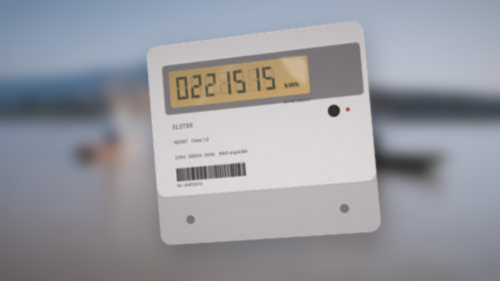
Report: 221515 kWh
